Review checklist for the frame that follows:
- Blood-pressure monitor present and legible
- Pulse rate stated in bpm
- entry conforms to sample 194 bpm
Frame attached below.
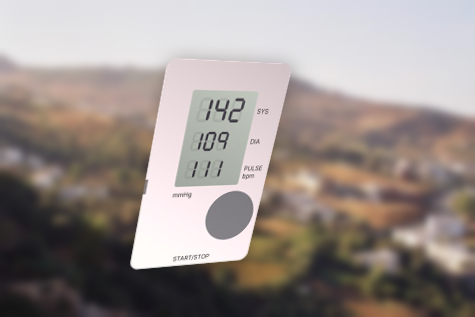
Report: 111 bpm
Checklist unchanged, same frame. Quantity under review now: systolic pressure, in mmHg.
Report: 142 mmHg
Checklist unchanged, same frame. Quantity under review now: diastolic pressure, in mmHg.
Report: 109 mmHg
